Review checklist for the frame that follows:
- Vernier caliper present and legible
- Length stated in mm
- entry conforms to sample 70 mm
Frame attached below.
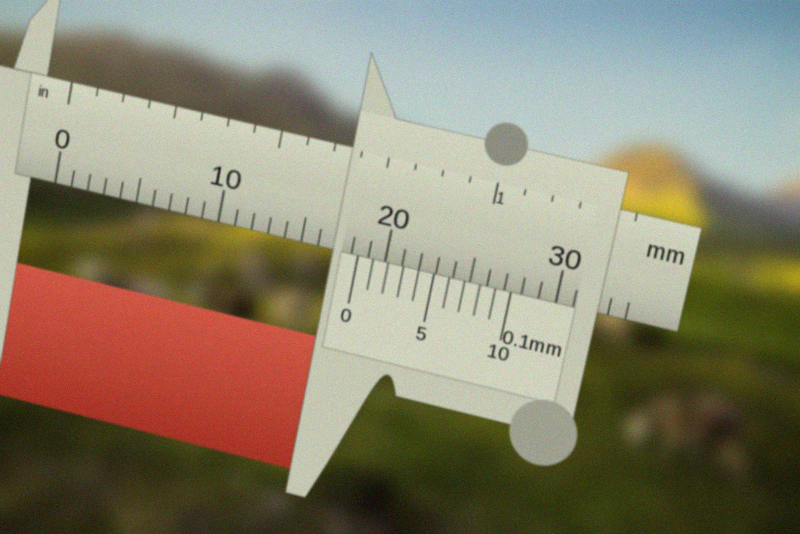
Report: 18.4 mm
